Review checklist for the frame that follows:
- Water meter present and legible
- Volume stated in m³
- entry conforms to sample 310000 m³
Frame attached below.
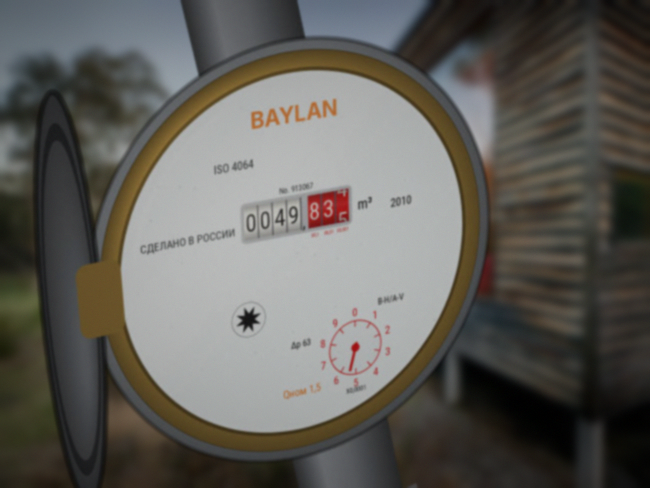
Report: 49.8345 m³
